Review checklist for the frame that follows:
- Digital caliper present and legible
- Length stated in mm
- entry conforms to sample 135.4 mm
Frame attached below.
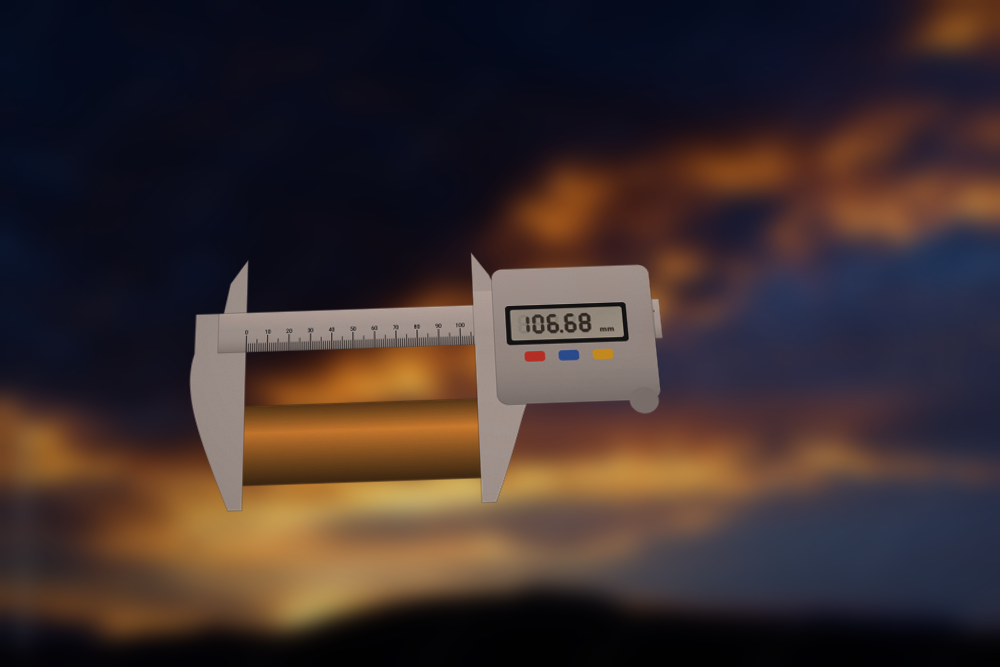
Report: 106.68 mm
